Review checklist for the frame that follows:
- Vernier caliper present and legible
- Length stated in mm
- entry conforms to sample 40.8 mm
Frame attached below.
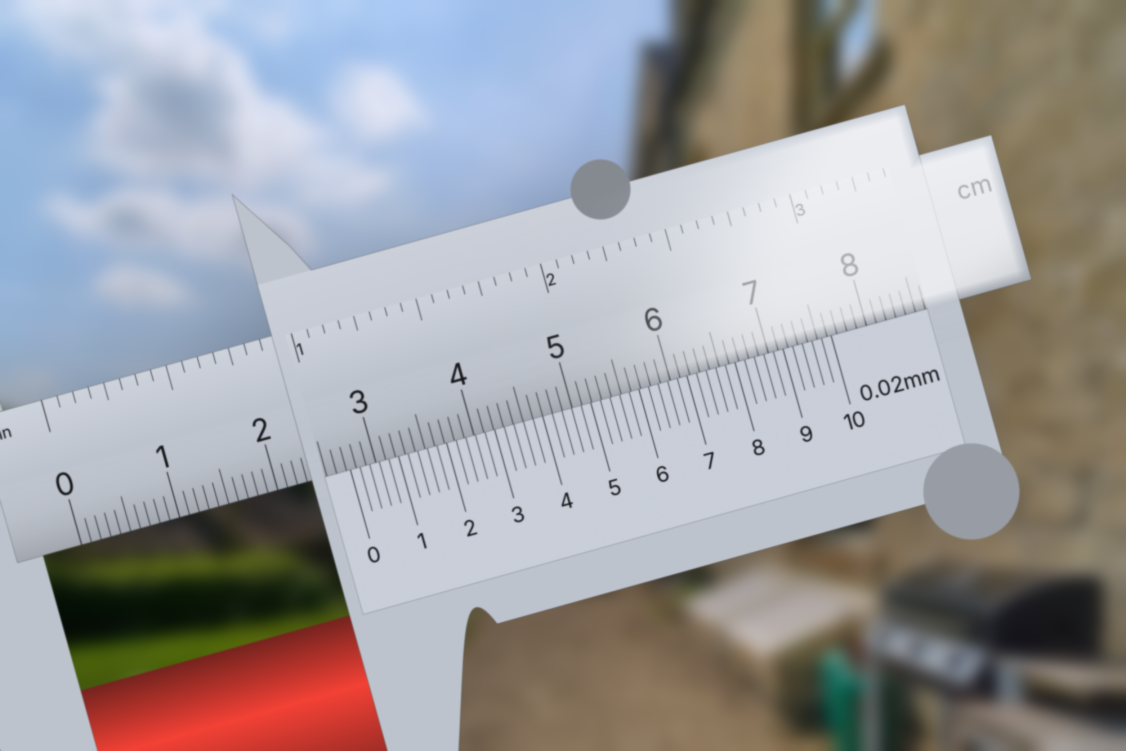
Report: 27.4 mm
